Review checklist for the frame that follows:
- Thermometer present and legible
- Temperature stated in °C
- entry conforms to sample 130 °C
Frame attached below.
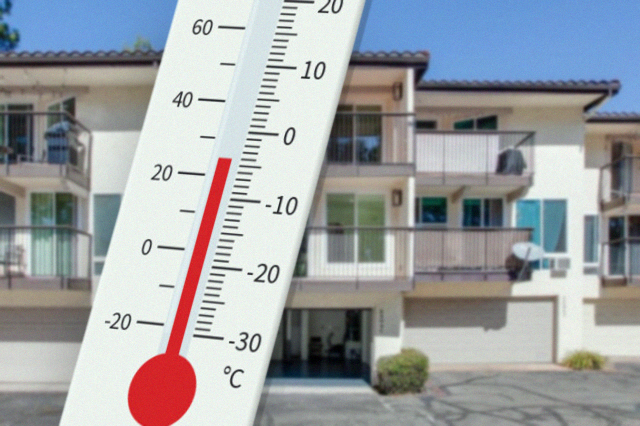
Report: -4 °C
